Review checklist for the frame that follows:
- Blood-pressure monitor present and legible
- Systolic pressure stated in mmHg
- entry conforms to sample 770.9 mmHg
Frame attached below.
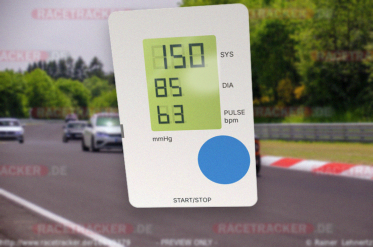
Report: 150 mmHg
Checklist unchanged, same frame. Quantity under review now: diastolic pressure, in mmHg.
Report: 85 mmHg
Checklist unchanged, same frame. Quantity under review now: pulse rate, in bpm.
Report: 63 bpm
